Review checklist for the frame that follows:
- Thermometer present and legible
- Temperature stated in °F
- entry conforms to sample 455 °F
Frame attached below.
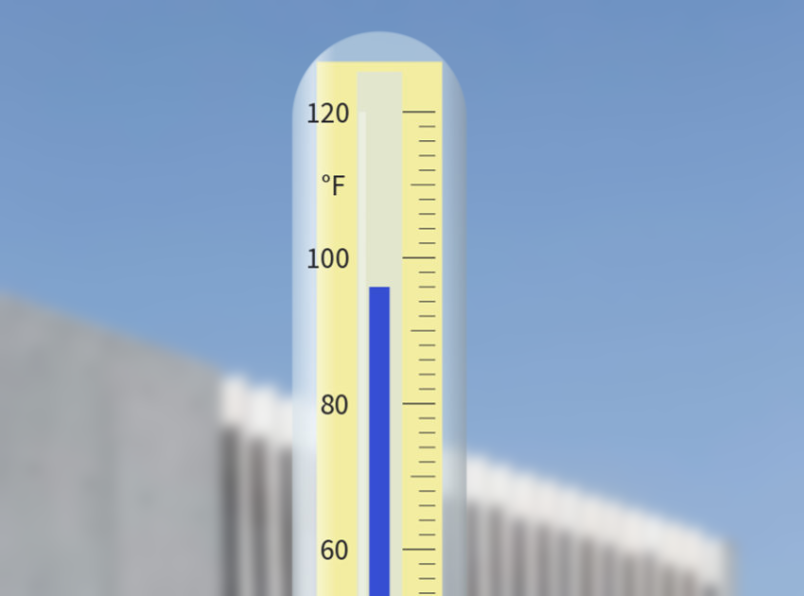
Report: 96 °F
